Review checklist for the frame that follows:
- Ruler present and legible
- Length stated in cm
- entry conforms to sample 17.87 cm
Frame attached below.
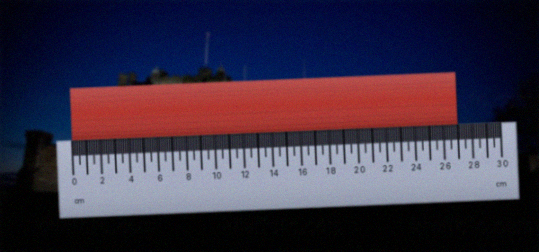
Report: 27 cm
